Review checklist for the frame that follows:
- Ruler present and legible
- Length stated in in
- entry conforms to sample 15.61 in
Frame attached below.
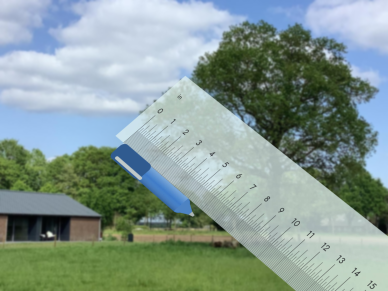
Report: 6 in
